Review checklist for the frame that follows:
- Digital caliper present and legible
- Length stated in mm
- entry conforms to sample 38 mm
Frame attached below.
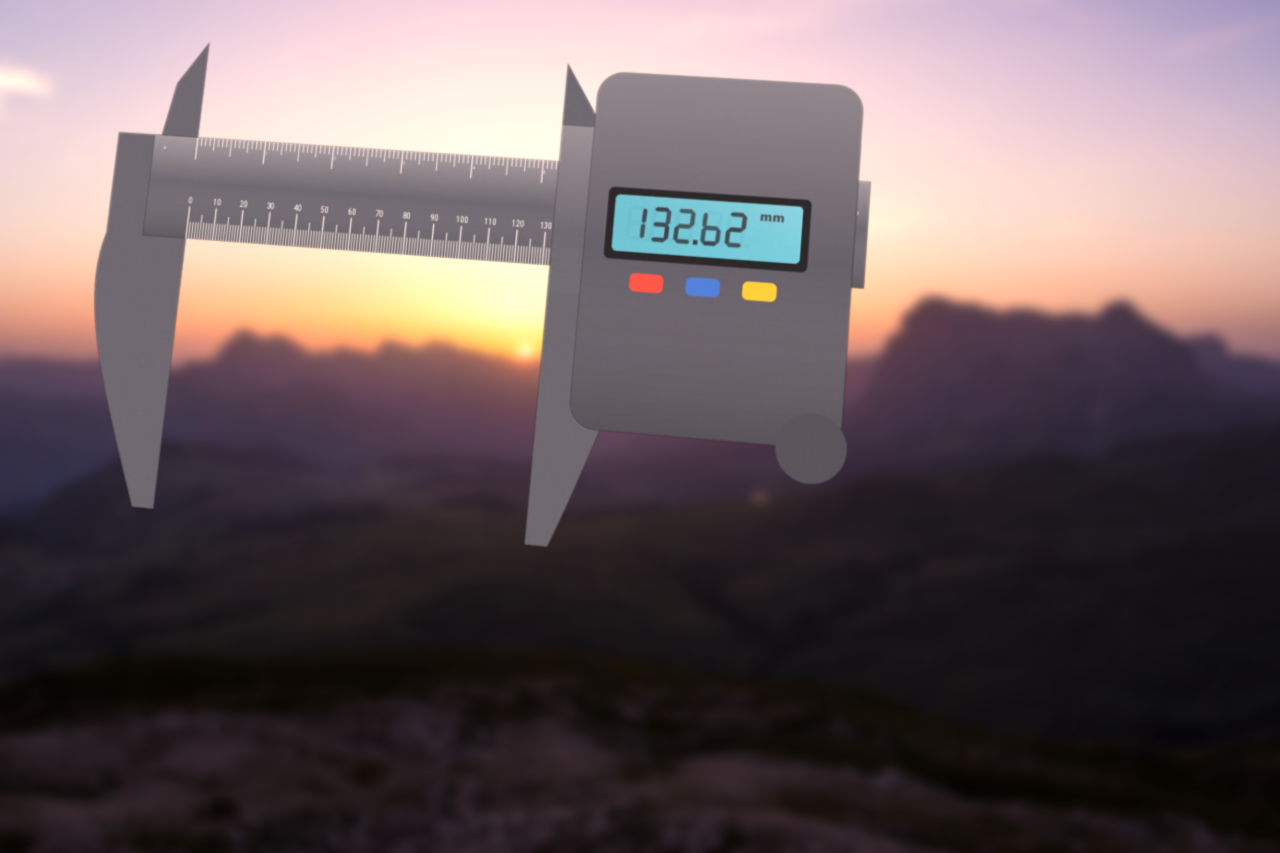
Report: 132.62 mm
